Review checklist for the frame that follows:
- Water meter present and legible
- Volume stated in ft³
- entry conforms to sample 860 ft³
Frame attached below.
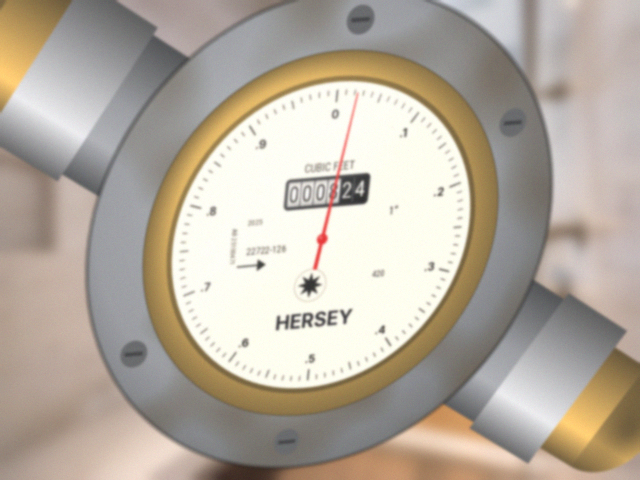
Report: 824.02 ft³
